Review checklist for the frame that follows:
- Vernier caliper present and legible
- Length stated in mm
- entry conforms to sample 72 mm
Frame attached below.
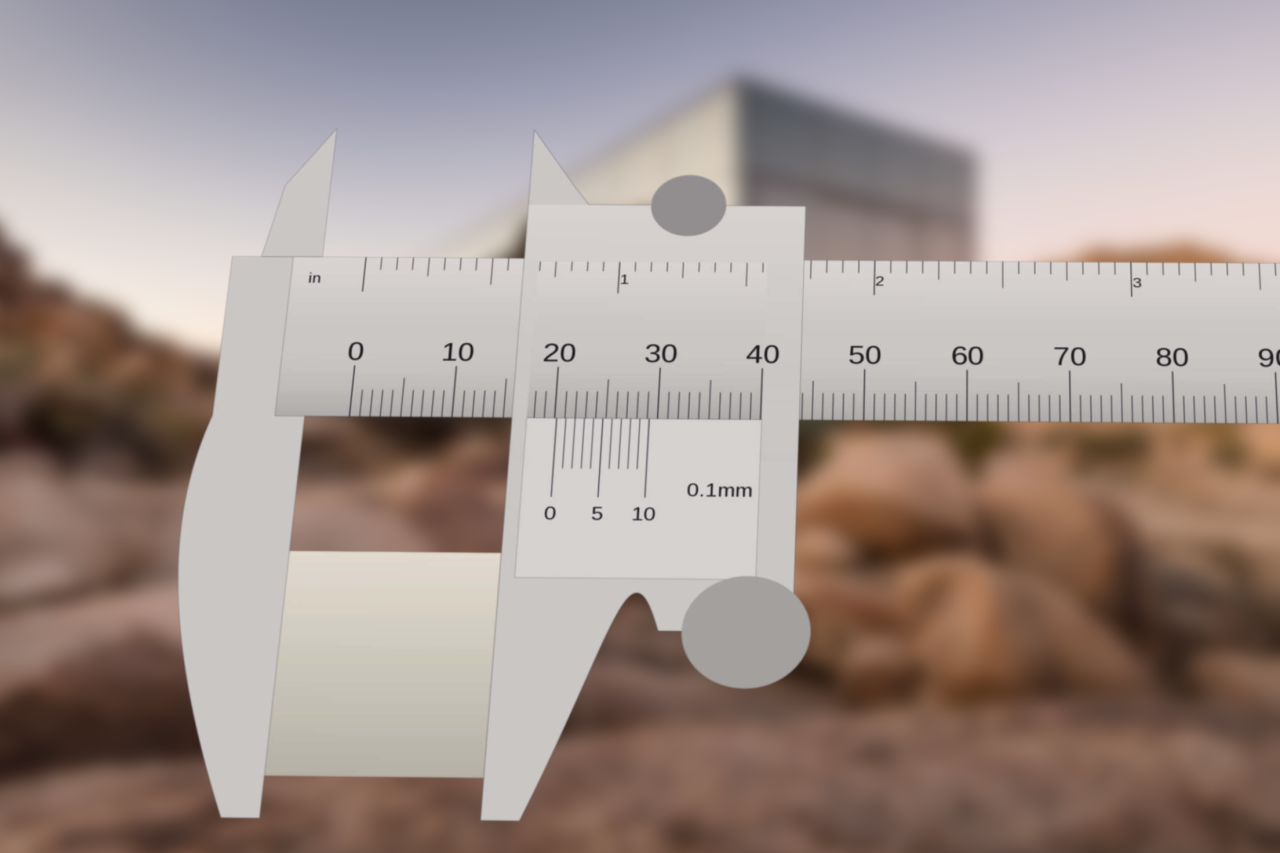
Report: 20.2 mm
